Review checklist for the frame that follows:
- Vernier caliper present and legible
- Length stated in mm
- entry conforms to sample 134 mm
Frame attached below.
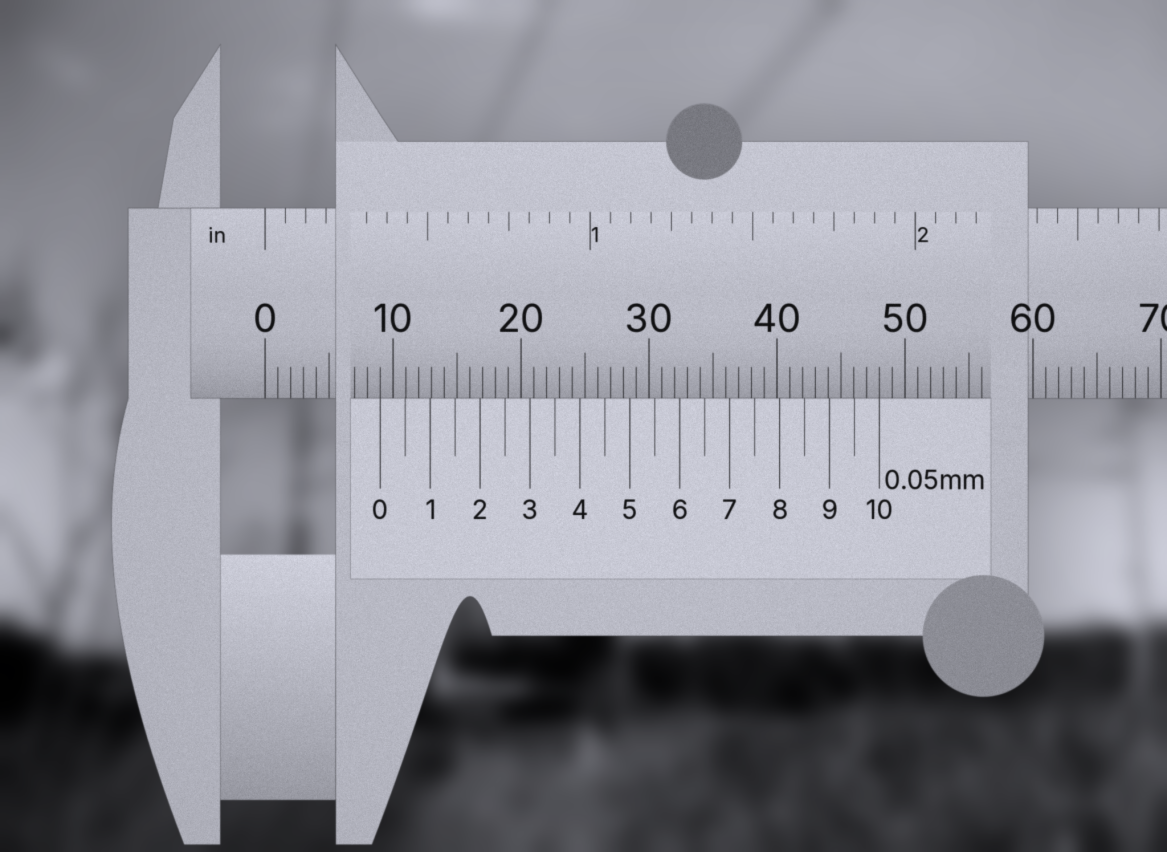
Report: 9.0 mm
